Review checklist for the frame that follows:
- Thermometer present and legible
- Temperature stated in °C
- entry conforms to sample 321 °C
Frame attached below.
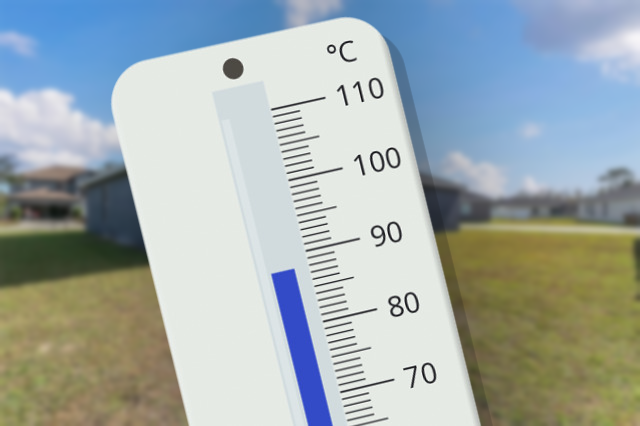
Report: 88 °C
